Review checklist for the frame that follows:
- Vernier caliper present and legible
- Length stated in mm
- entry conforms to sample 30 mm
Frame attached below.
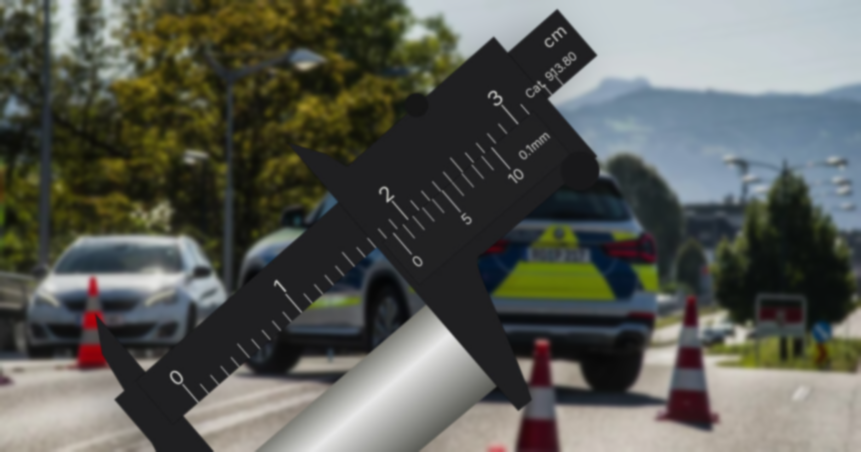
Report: 18.6 mm
